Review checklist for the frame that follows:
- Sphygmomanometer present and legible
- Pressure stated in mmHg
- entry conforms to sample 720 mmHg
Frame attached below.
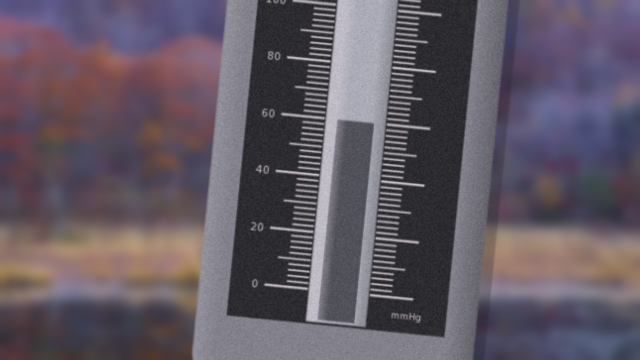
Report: 60 mmHg
